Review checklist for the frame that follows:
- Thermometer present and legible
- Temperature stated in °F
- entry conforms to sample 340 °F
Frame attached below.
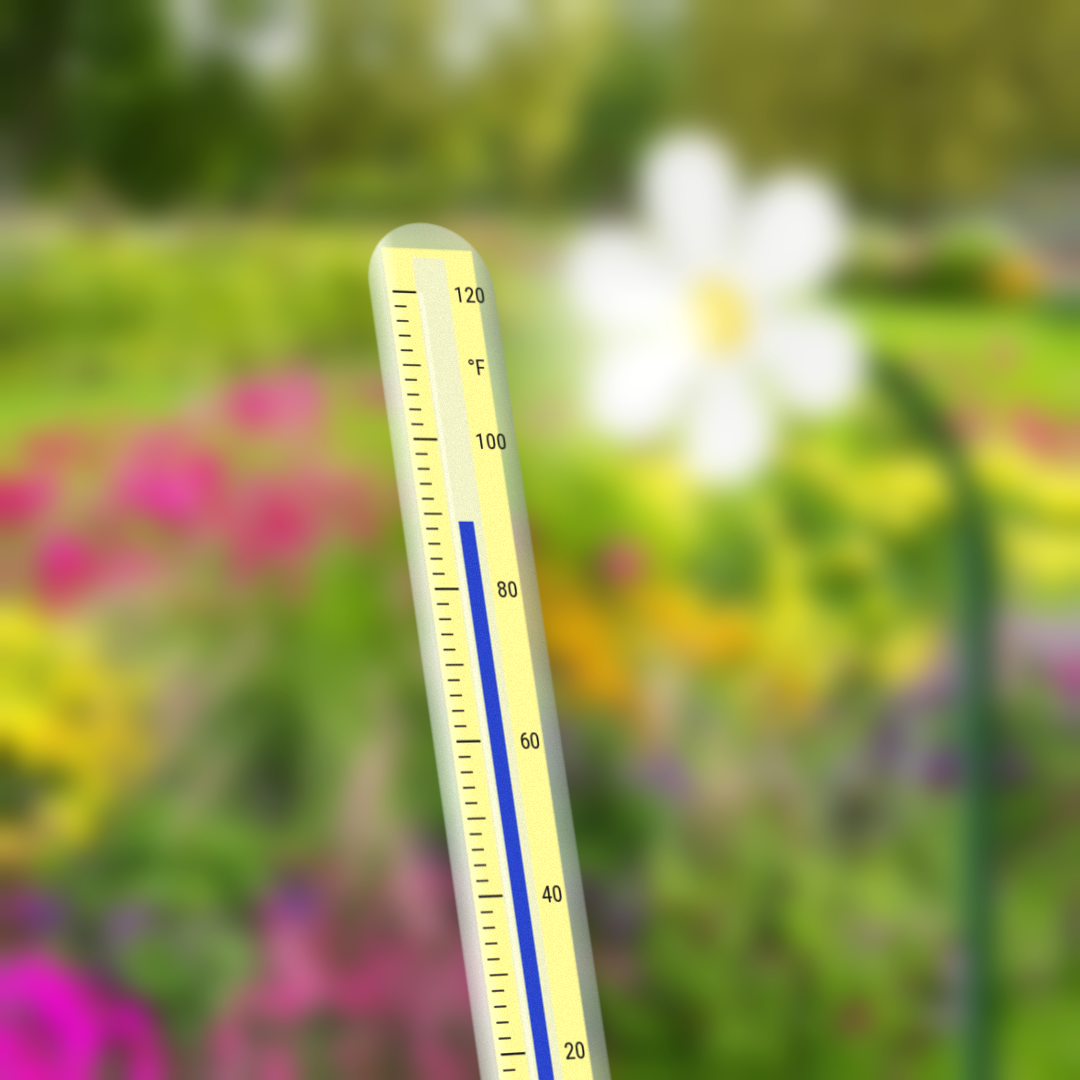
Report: 89 °F
